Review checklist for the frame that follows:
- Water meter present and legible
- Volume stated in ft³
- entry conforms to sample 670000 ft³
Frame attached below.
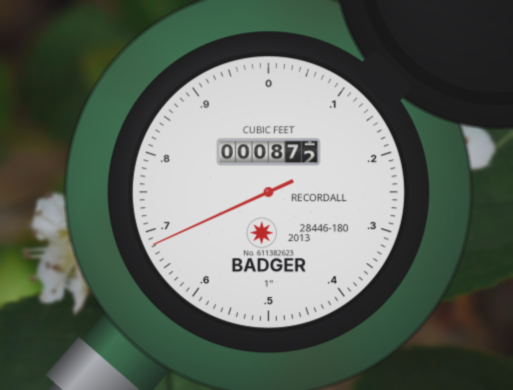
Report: 871.68 ft³
